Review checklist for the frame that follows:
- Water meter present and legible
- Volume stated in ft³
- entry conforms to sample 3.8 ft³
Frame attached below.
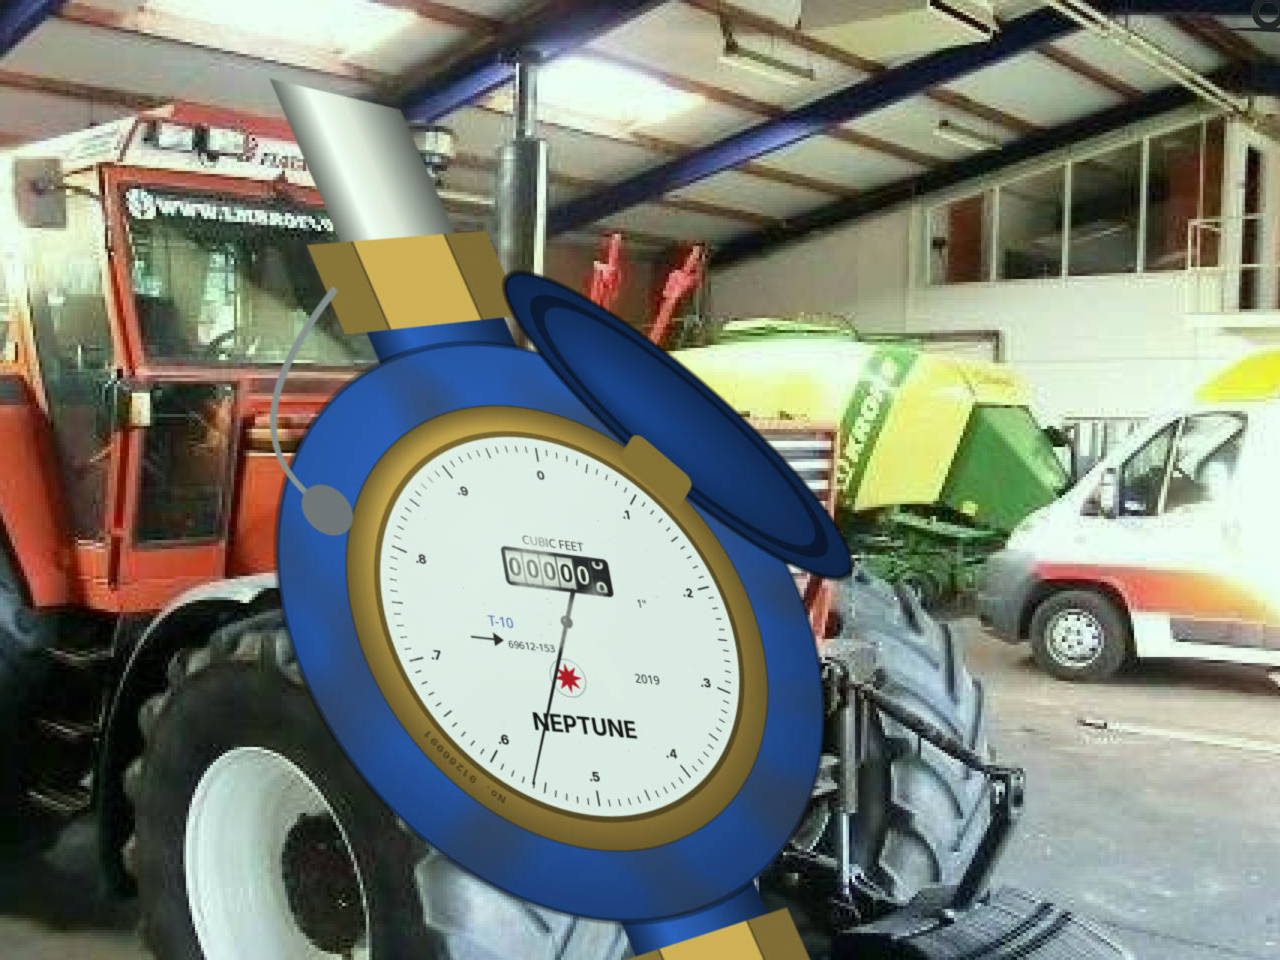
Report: 8.56 ft³
